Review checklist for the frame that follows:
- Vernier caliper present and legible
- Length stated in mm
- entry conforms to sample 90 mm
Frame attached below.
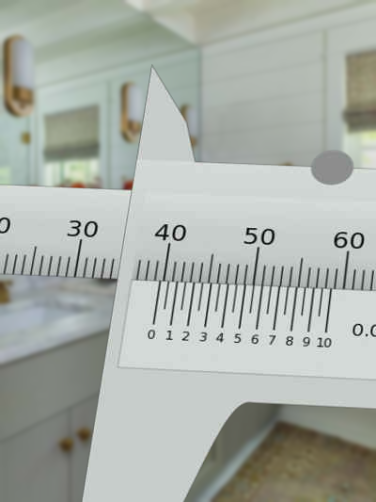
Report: 39.6 mm
